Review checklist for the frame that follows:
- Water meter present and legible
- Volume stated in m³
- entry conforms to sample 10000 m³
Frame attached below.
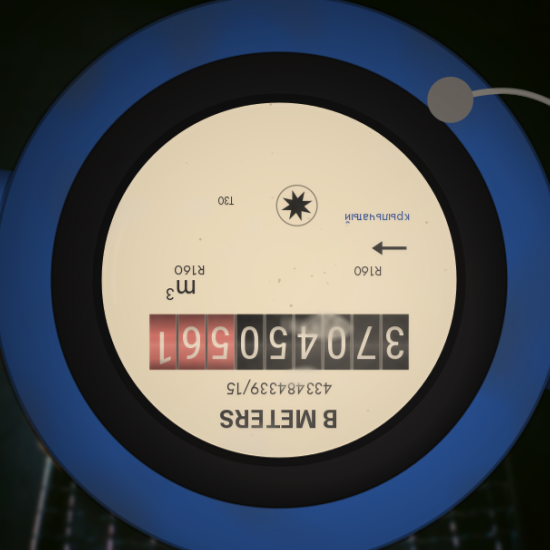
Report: 370450.561 m³
